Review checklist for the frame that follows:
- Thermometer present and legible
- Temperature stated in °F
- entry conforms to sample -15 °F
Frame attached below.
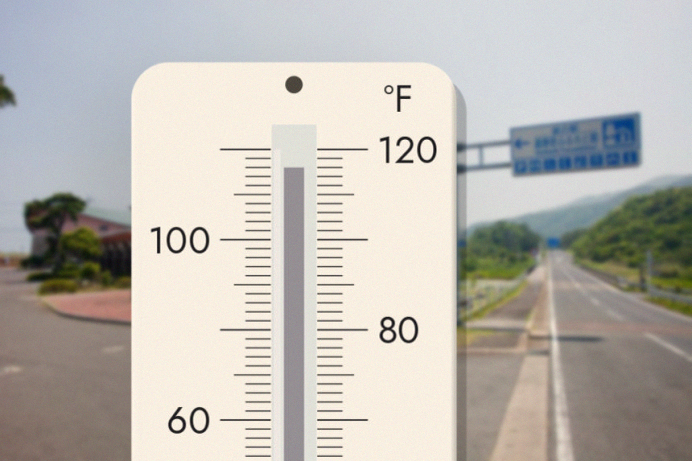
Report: 116 °F
